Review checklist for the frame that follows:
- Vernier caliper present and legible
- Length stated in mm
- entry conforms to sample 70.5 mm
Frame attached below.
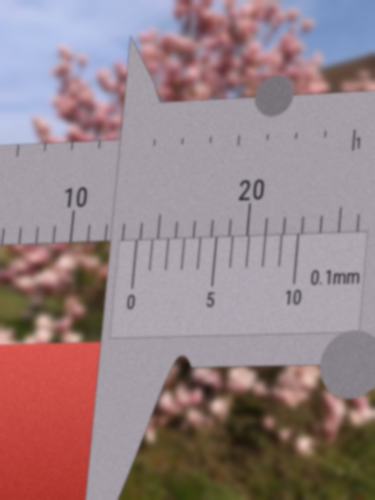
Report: 13.8 mm
